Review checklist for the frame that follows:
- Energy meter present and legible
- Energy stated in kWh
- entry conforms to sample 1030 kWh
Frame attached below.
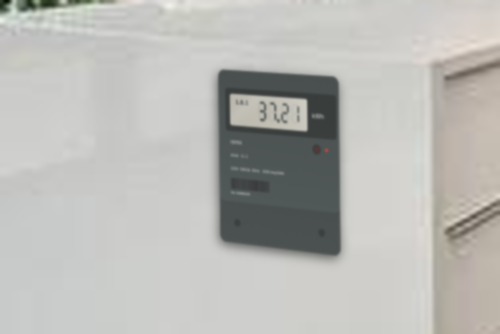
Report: 37.21 kWh
